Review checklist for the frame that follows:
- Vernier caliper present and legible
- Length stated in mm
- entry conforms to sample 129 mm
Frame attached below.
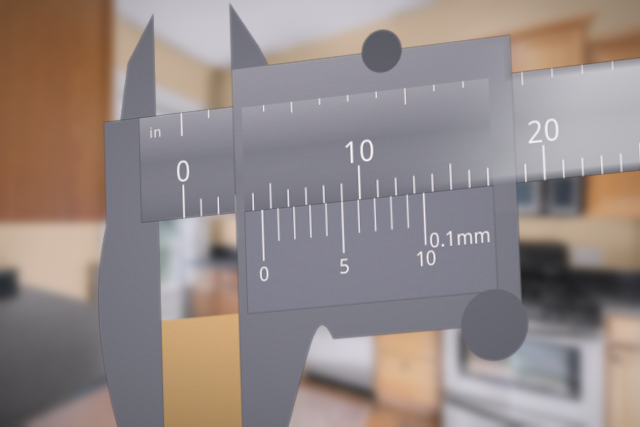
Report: 4.5 mm
